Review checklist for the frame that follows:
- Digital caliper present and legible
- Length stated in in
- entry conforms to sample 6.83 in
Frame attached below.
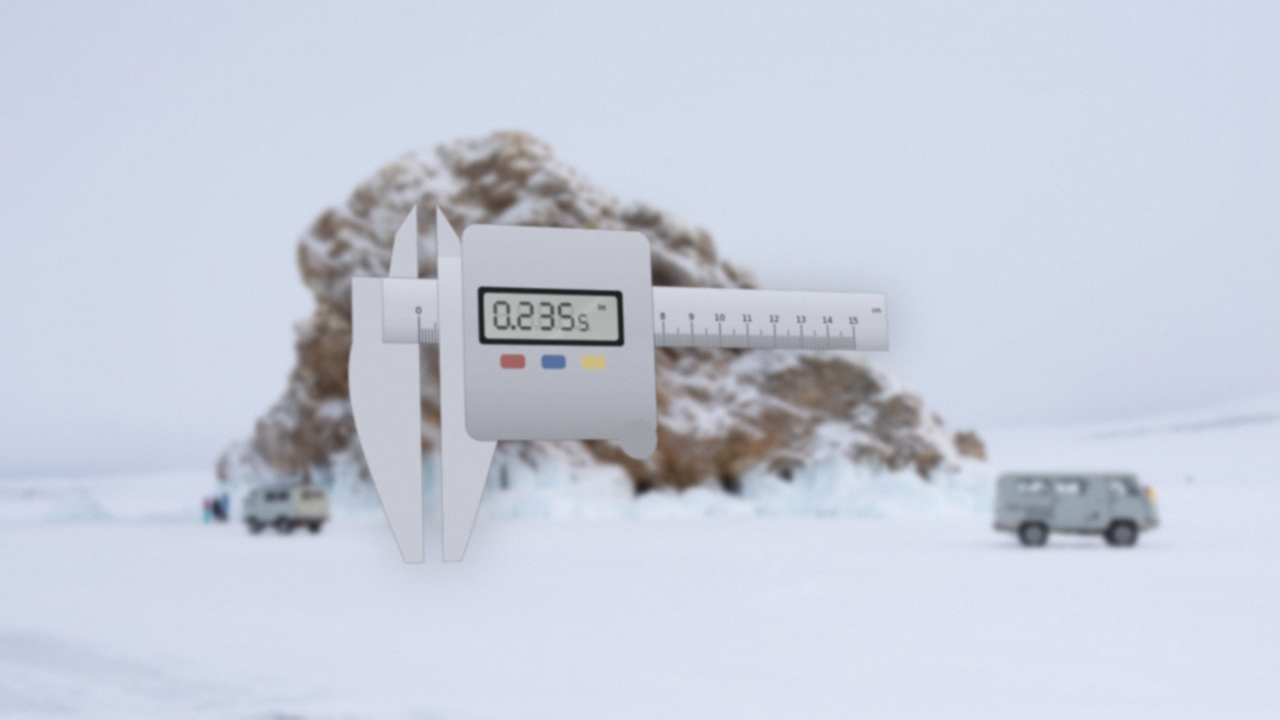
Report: 0.2355 in
